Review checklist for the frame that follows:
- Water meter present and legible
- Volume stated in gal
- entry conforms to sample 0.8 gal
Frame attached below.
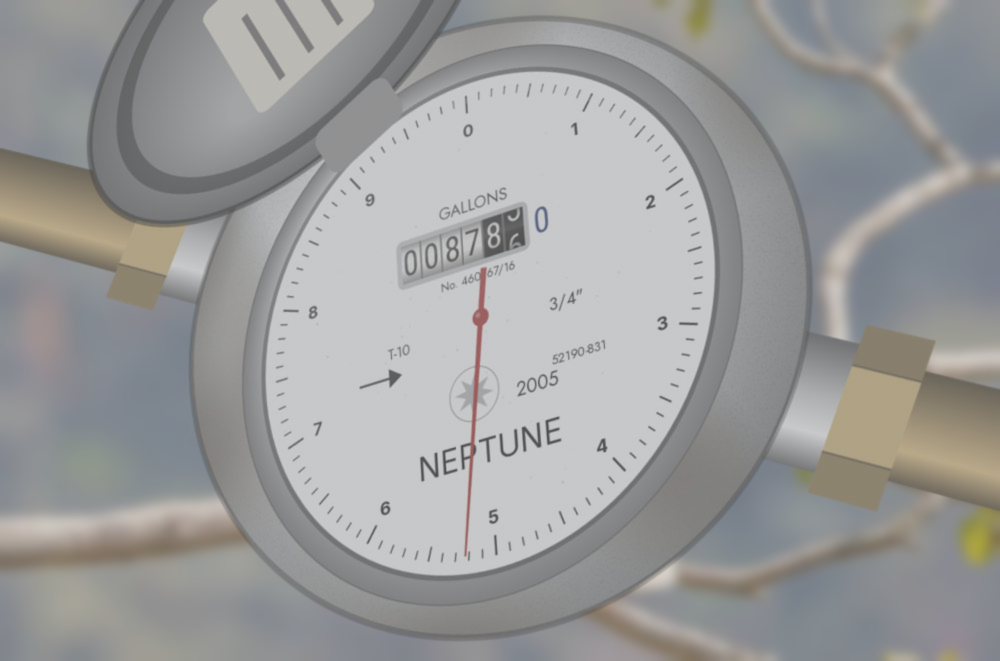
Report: 87855.2 gal
